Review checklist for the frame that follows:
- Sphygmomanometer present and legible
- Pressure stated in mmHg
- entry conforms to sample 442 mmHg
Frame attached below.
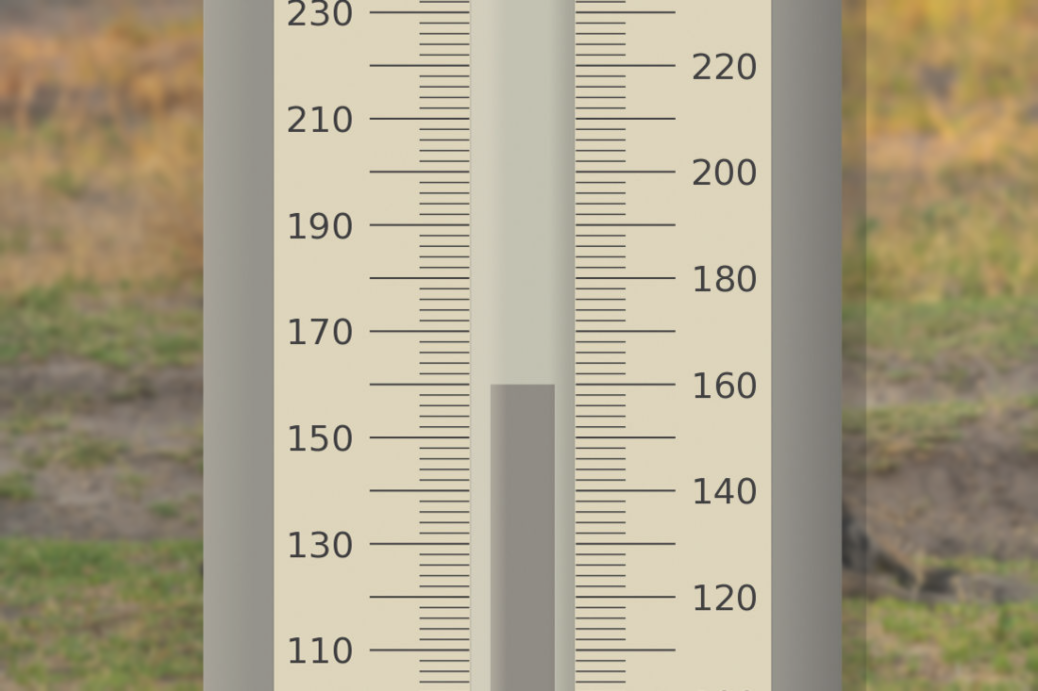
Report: 160 mmHg
